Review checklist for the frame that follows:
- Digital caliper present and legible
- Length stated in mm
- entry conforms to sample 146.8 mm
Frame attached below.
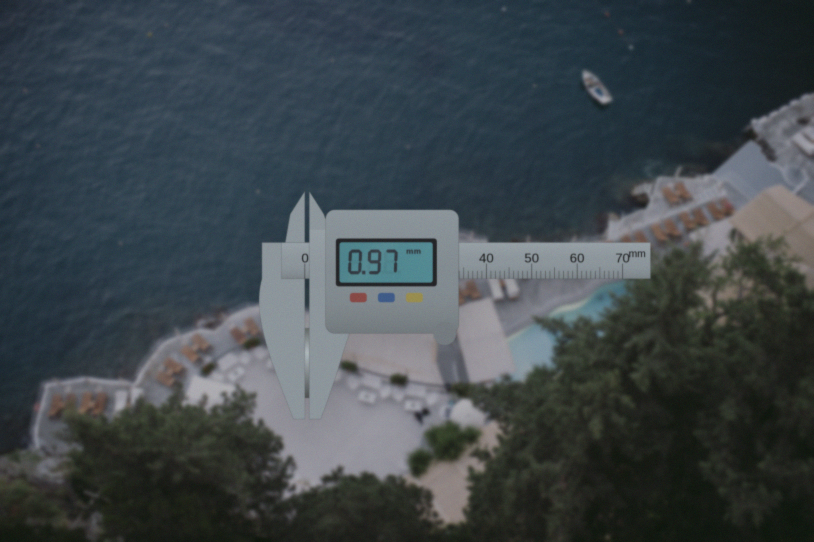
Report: 0.97 mm
